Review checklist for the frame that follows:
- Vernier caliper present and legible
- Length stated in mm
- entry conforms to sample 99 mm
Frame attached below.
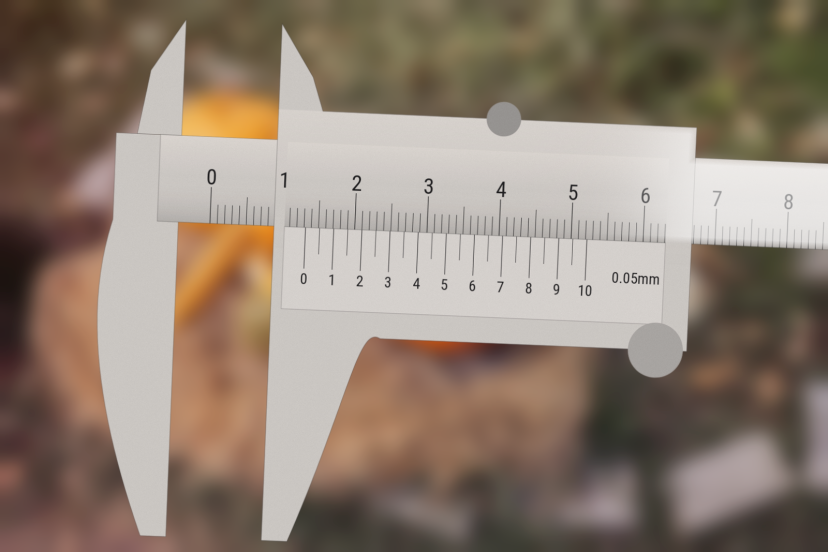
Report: 13.2 mm
